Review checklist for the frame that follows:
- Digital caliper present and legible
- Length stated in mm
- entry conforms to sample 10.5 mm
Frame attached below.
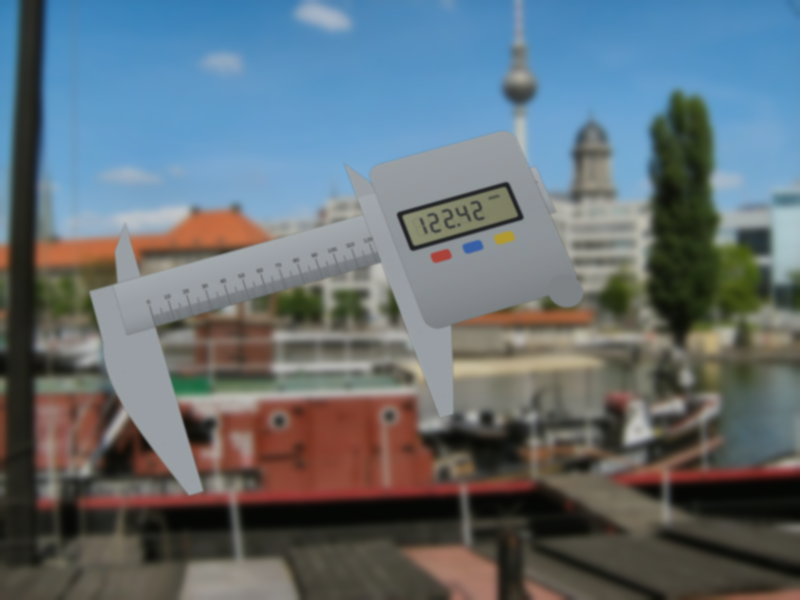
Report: 122.42 mm
